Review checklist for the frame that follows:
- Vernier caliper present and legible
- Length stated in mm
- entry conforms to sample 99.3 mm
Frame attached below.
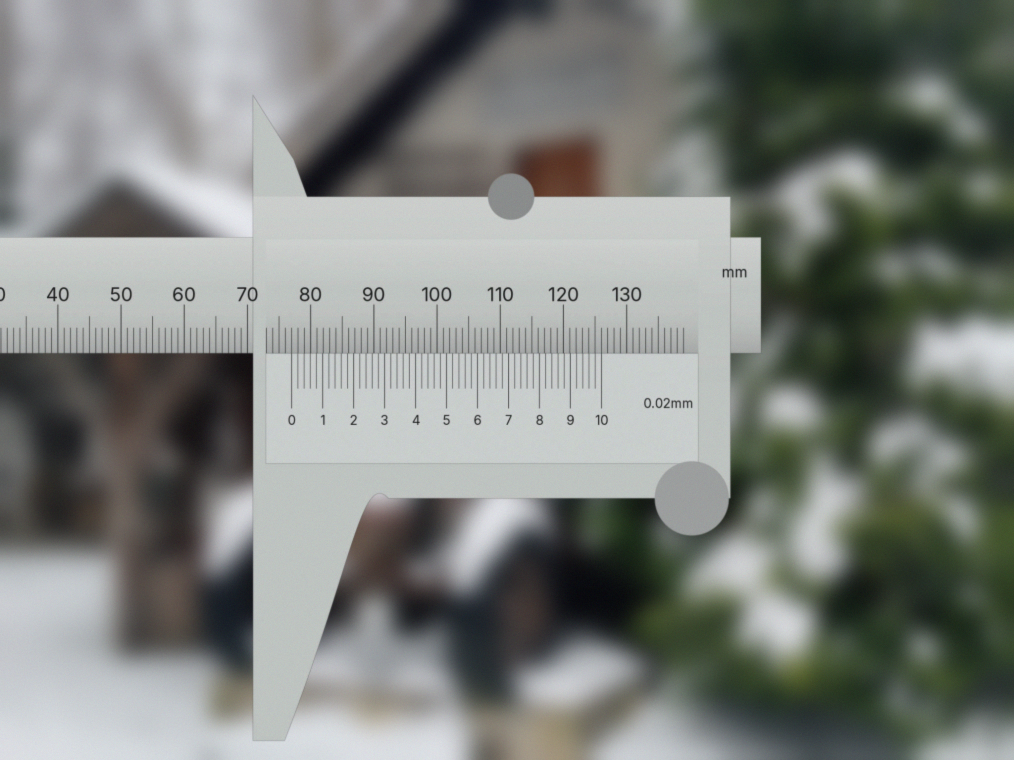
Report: 77.0 mm
